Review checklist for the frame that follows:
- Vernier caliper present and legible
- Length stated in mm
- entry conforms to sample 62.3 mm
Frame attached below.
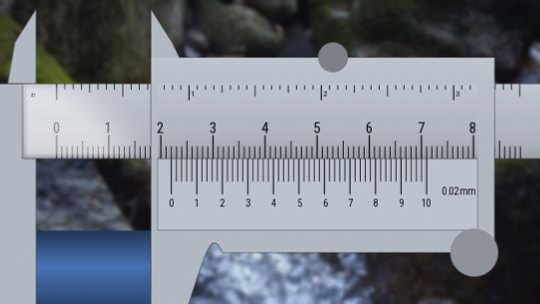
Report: 22.0 mm
